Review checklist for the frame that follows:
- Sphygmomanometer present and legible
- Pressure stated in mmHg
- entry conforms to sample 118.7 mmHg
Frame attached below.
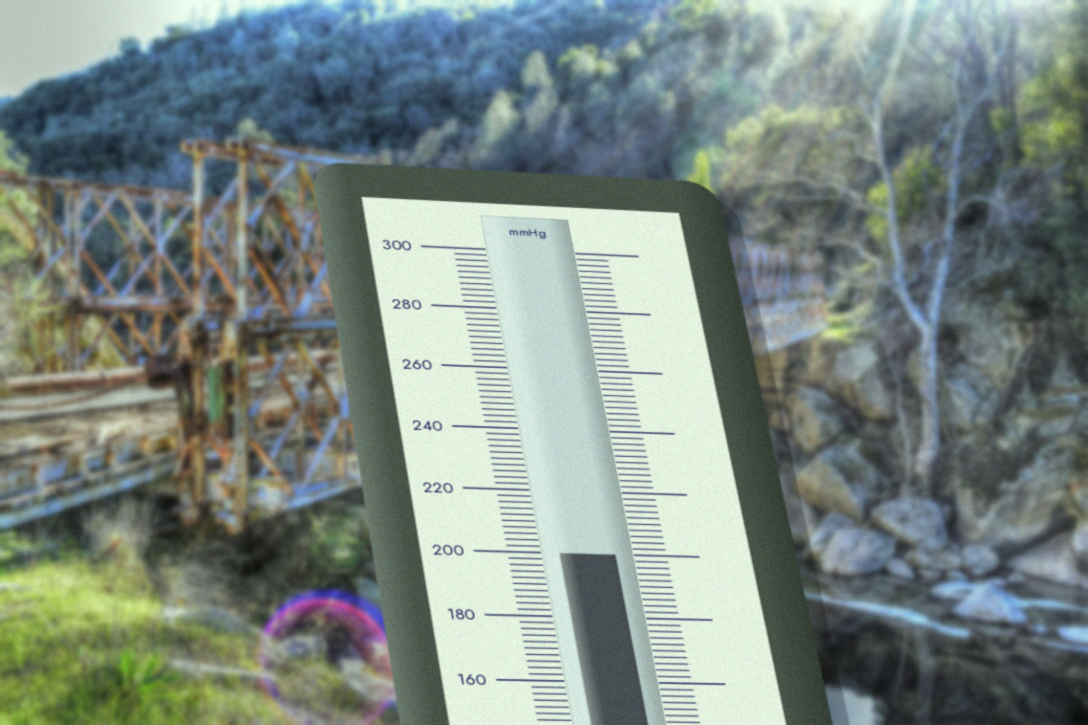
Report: 200 mmHg
